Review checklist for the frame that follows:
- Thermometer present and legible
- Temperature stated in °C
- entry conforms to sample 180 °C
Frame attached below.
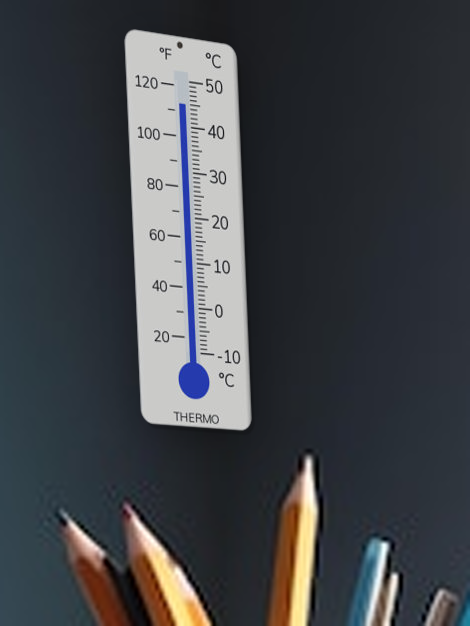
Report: 45 °C
